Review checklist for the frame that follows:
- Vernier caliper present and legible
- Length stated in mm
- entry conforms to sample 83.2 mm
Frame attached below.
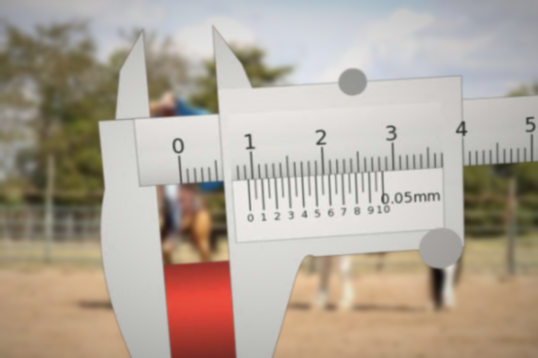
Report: 9.4 mm
